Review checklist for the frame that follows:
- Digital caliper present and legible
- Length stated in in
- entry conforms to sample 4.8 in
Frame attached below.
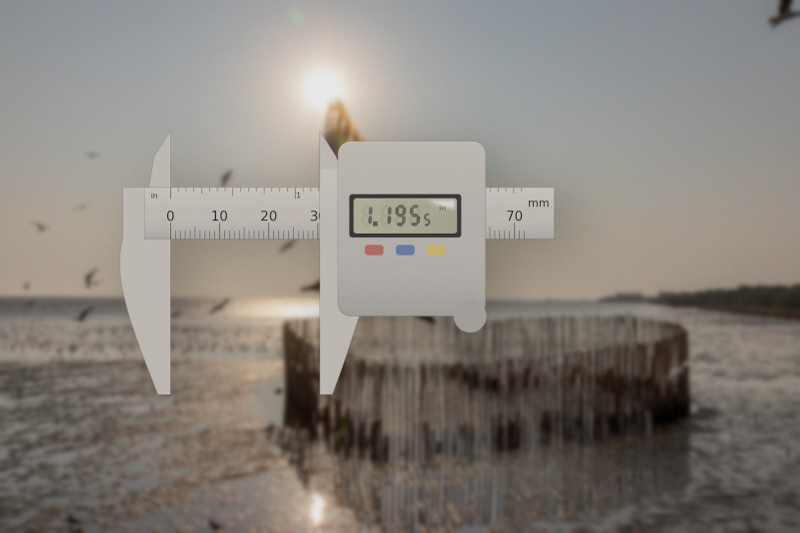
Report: 1.1955 in
